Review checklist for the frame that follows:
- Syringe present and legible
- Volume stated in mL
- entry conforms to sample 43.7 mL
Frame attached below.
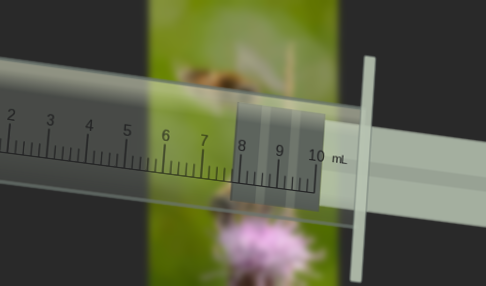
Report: 7.8 mL
